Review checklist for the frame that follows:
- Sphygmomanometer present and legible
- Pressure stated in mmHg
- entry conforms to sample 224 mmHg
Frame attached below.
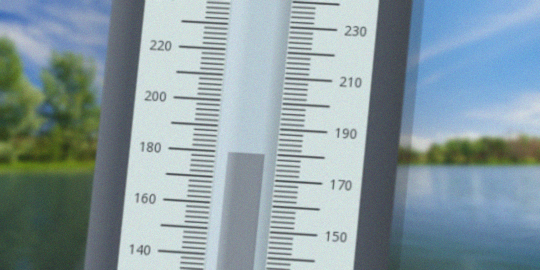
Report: 180 mmHg
